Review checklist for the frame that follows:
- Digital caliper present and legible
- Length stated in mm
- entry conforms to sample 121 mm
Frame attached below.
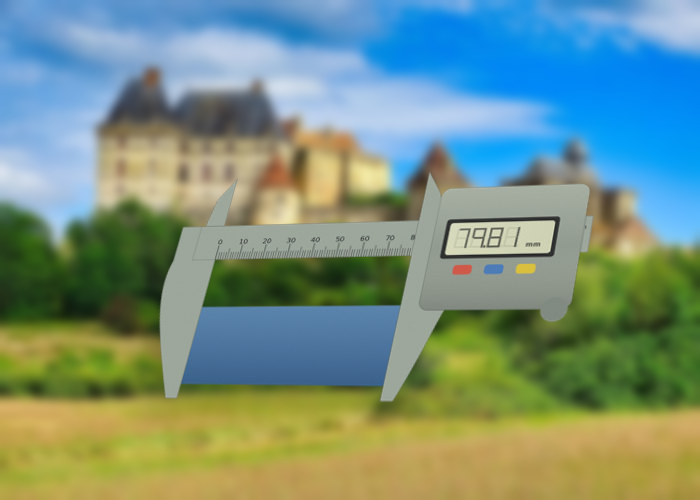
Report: 79.81 mm
